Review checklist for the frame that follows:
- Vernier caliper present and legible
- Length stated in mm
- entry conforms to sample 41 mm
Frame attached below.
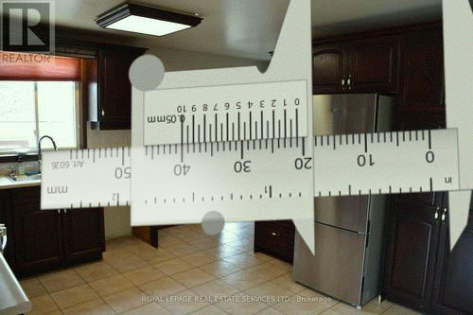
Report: 21.0 mm
